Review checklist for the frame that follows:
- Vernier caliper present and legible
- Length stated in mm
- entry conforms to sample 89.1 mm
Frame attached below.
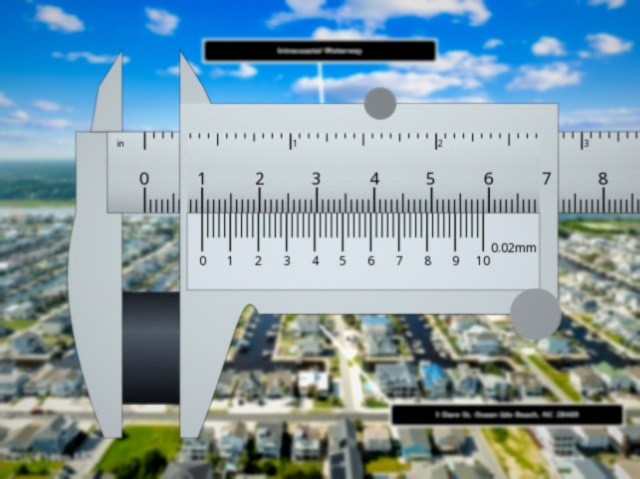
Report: 10.0 mm
